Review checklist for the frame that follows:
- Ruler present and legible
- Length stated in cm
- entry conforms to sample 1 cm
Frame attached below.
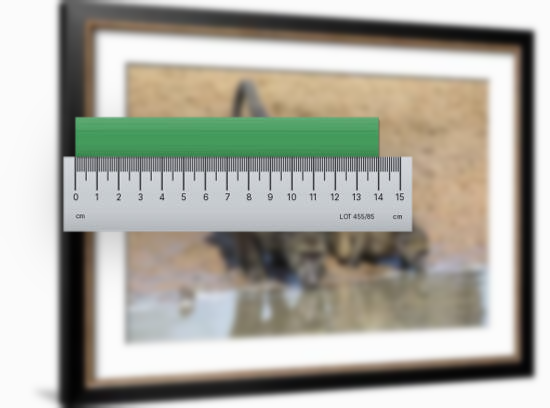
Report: 14 cm
